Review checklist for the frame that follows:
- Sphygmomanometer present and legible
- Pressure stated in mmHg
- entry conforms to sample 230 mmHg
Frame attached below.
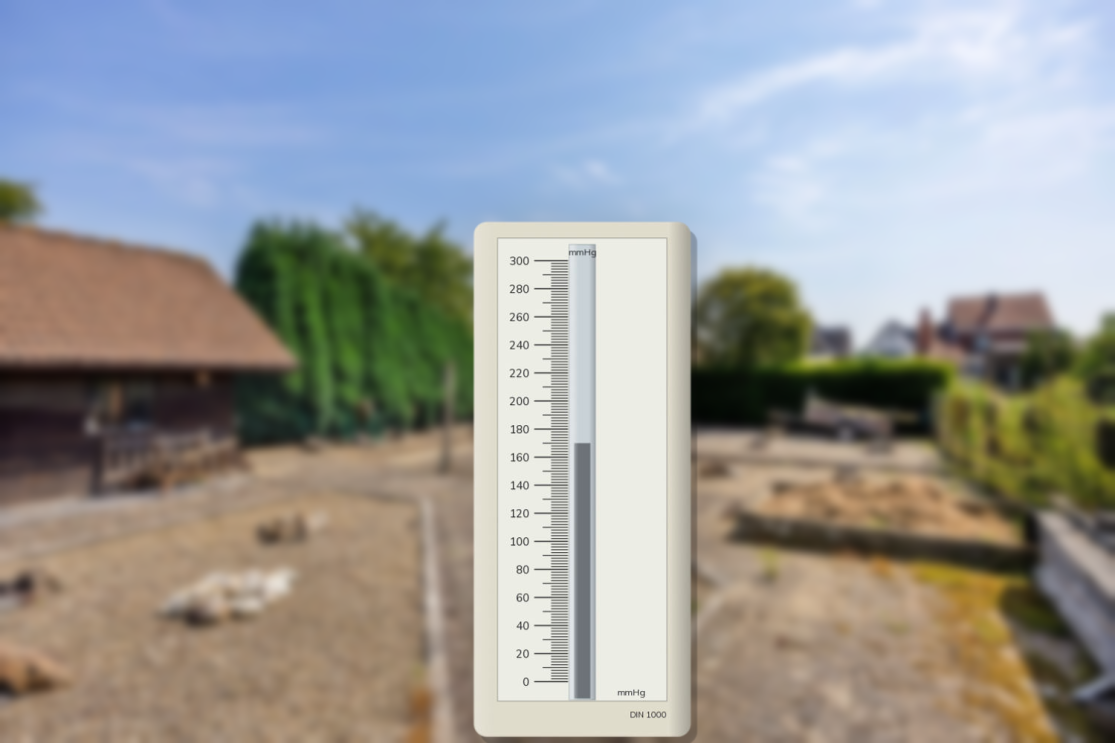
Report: 170 mmHg
